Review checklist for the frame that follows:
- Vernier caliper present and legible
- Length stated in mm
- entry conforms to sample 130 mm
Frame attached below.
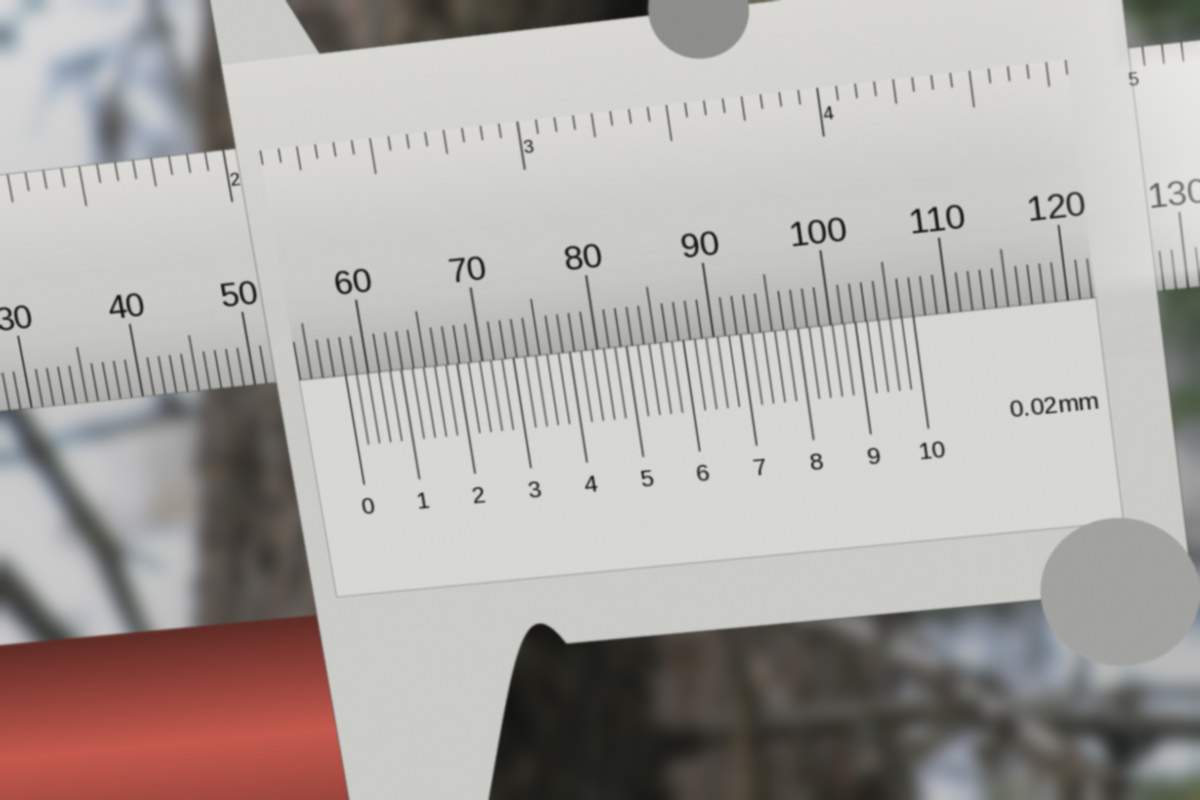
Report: 58.0 mm
